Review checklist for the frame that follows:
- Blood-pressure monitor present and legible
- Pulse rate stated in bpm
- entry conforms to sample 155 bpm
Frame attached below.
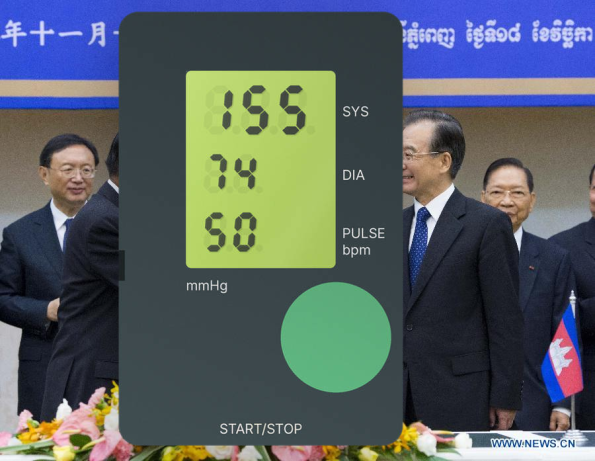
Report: 50 bpm
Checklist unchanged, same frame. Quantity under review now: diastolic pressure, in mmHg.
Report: 74 mmHg
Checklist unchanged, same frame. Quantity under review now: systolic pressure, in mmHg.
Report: 155 mmHg
